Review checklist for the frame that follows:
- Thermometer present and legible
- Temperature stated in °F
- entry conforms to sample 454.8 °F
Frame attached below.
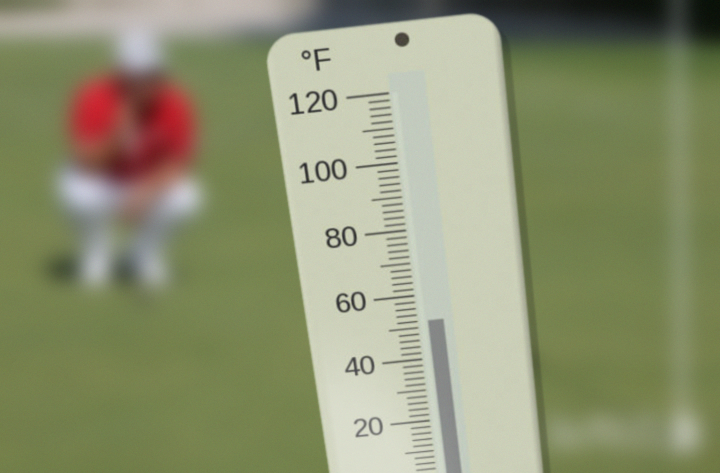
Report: 52 °F
